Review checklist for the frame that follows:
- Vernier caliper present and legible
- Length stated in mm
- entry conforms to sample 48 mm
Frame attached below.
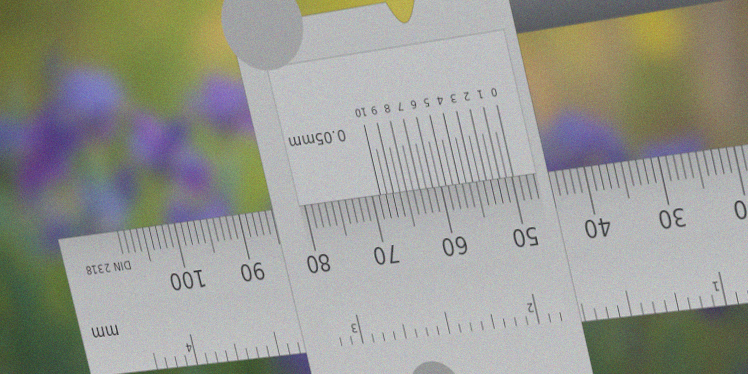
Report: 49.8 mm
